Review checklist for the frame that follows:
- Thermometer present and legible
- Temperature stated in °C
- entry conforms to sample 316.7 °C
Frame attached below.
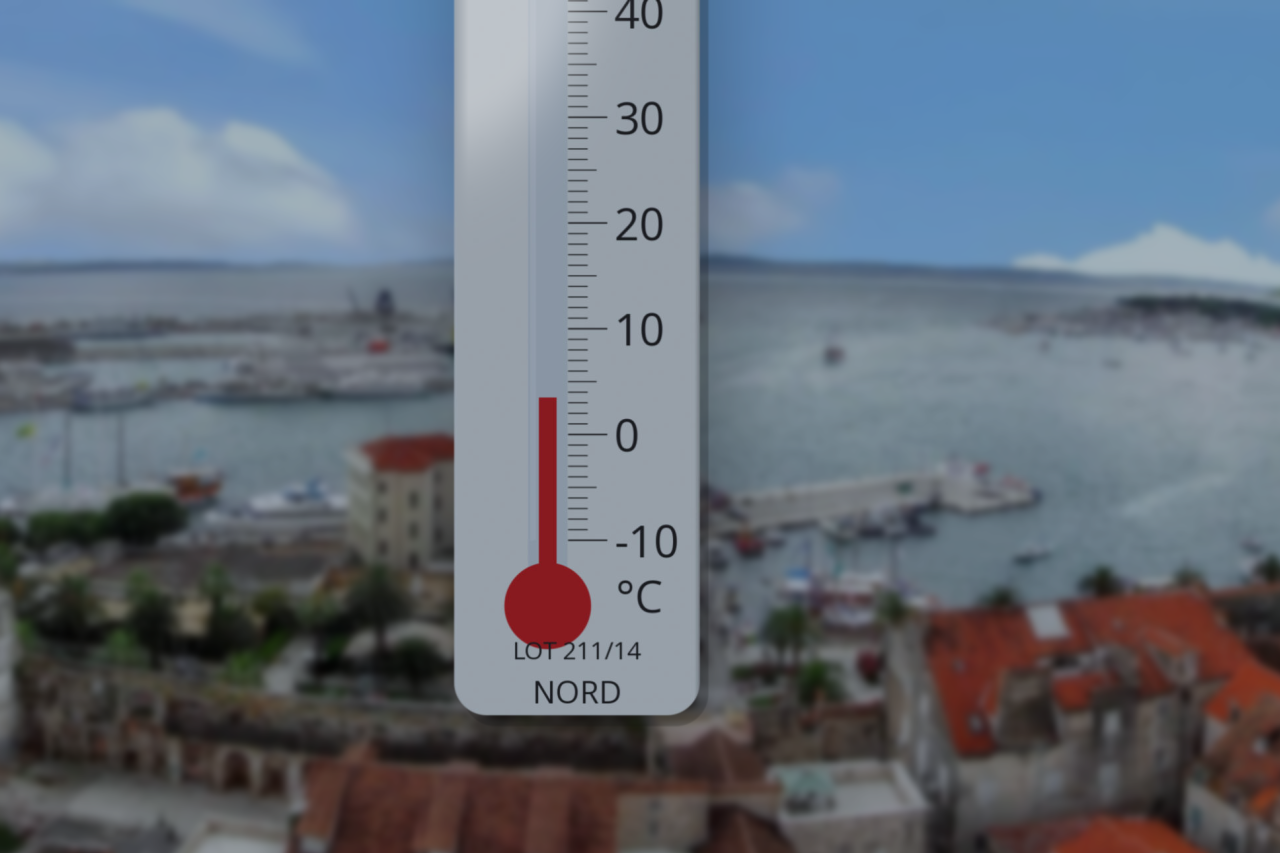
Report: 3.5 °C
